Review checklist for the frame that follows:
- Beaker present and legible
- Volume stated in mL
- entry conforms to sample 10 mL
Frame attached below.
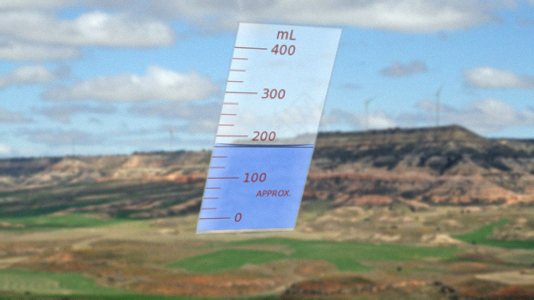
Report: 175 mL
